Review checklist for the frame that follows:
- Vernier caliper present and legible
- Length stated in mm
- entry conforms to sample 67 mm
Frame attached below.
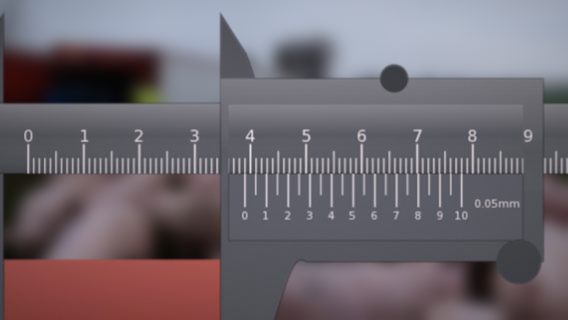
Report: 39.0 mm
